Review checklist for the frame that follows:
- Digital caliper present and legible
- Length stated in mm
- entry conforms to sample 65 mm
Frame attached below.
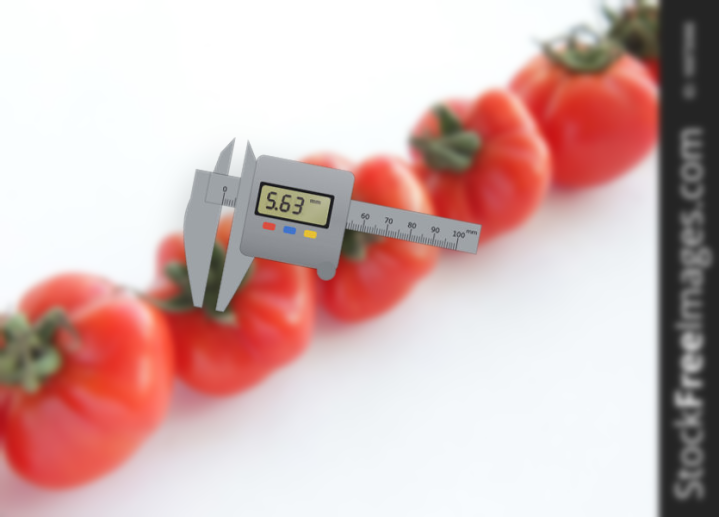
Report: 5.63 mm
